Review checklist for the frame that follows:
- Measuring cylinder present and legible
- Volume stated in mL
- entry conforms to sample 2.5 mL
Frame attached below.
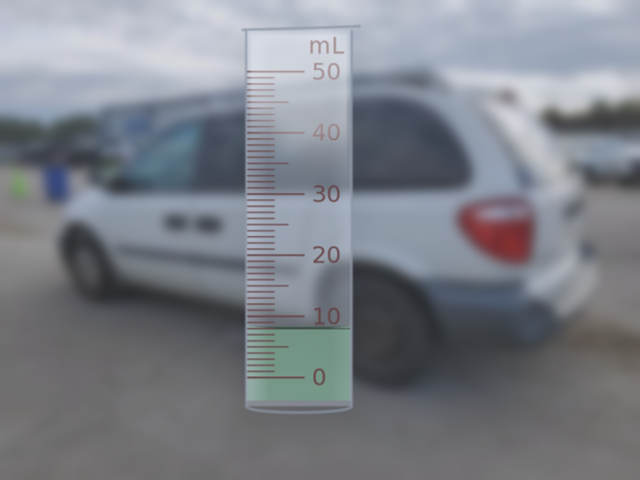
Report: 8 mL
